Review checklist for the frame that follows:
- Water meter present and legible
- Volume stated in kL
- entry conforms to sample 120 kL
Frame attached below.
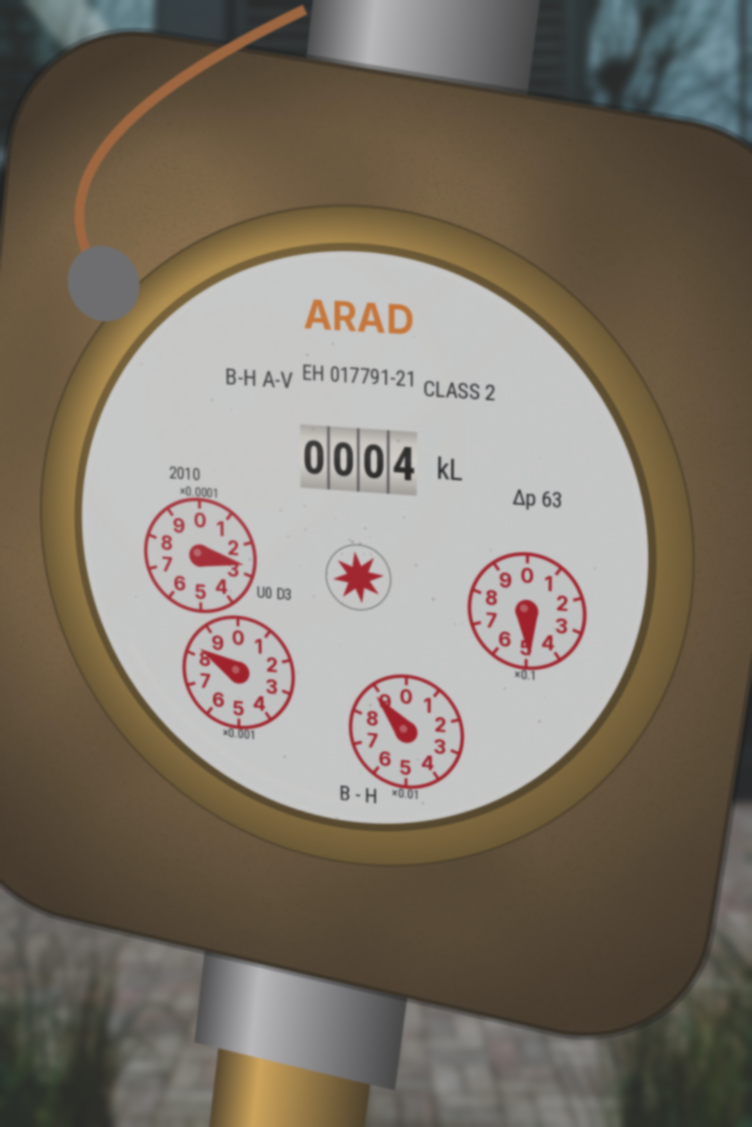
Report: 4.4882 kL
